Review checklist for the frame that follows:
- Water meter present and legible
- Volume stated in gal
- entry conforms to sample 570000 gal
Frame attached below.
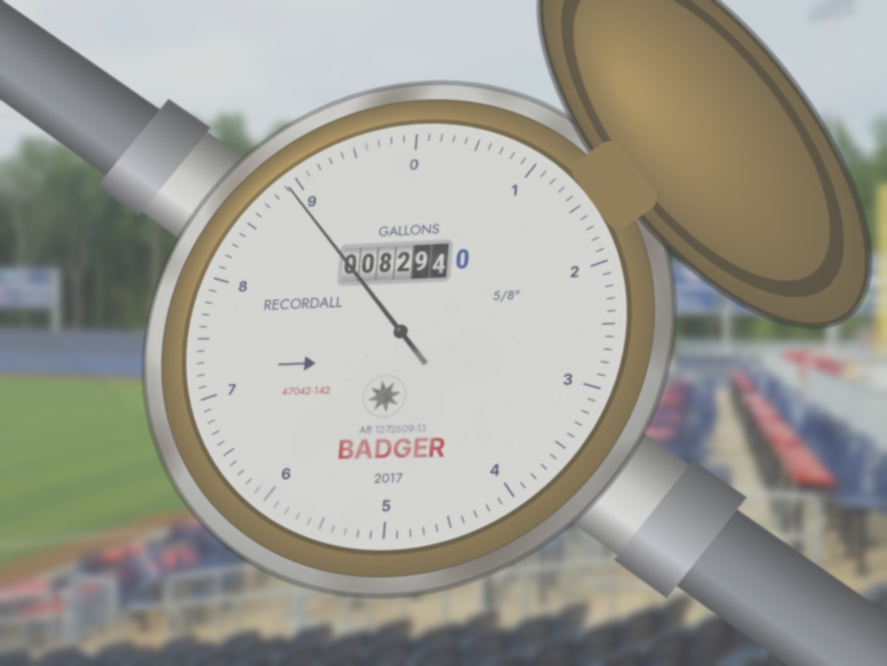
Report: 82938.9 gal
